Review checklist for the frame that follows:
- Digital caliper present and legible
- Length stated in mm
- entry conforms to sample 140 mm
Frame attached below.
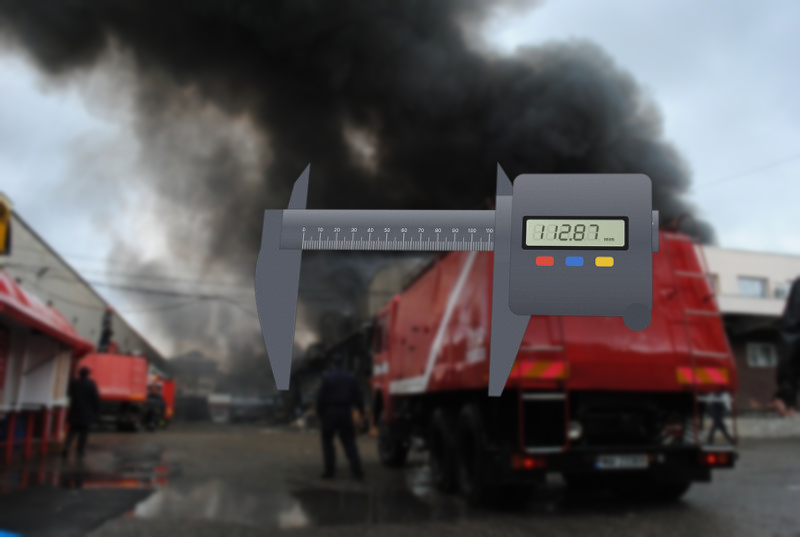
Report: 112.87 mm
